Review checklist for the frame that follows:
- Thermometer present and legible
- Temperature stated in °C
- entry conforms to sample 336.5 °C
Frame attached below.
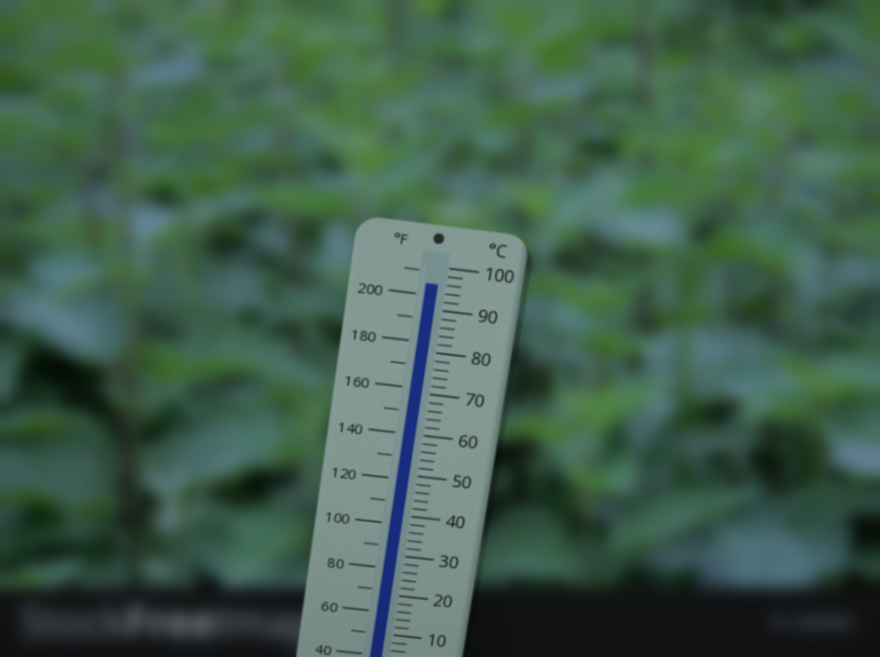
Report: 96 °C
